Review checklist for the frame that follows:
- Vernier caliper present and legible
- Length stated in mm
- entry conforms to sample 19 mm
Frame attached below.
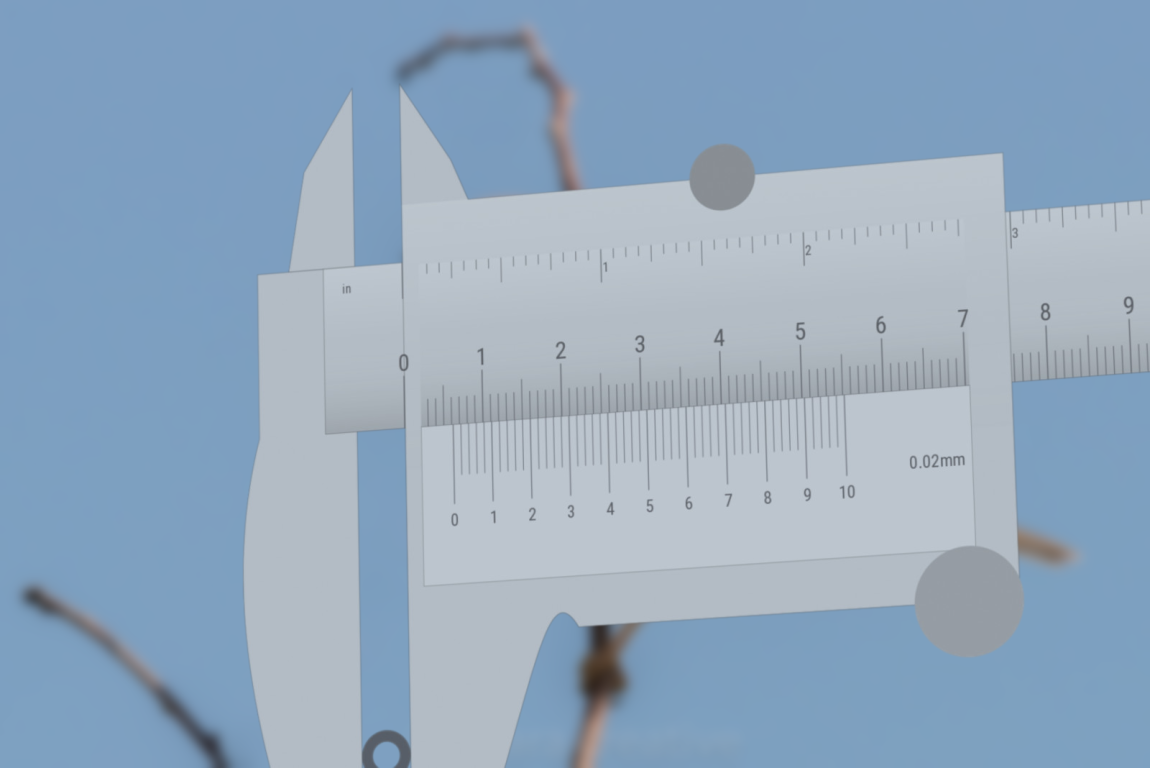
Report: 6.2 mm
